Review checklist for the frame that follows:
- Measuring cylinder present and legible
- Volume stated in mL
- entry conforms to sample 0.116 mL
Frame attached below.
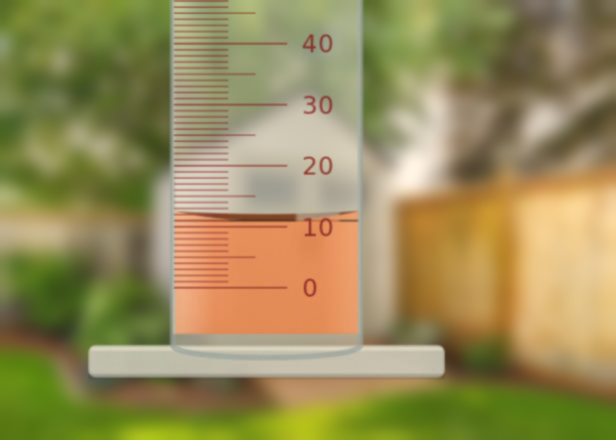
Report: 11 mL
